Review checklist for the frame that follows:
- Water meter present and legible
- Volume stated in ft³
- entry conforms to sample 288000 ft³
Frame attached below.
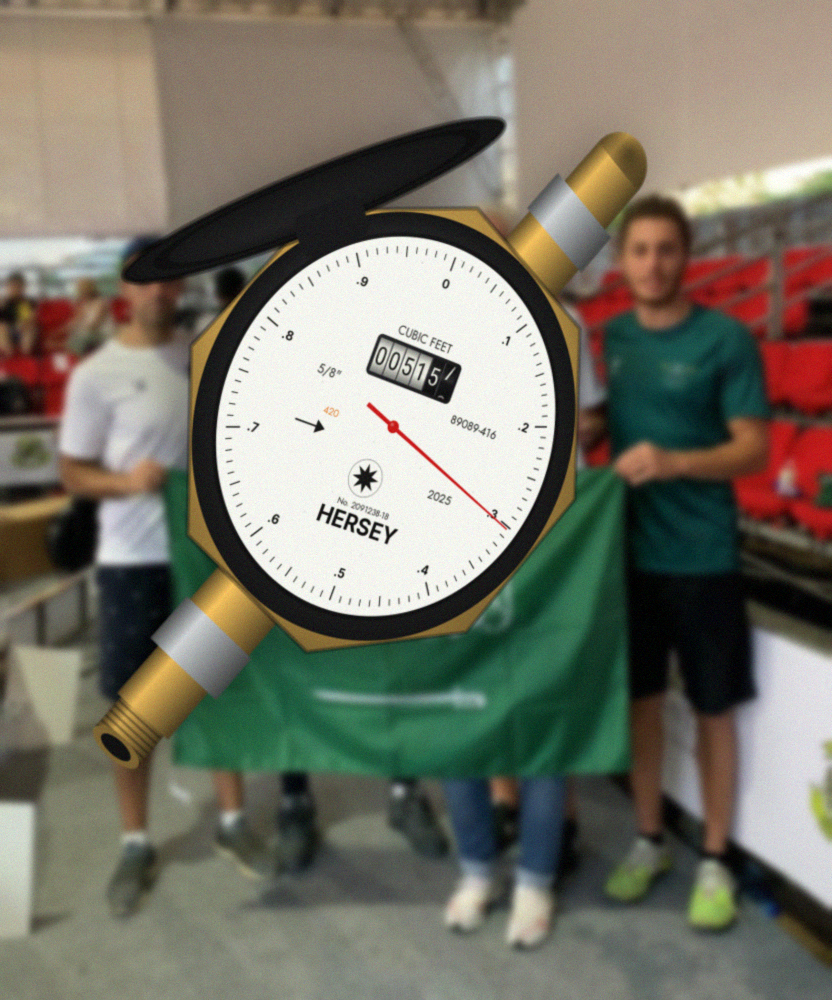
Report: 5157.30 ft³
